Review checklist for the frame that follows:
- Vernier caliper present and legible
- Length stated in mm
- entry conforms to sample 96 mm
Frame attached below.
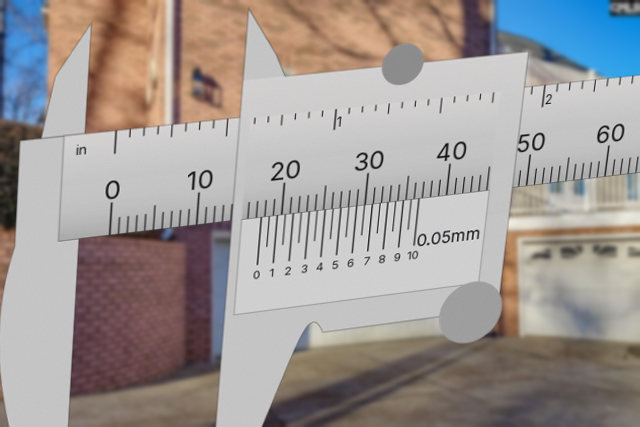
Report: 17.6 mm
